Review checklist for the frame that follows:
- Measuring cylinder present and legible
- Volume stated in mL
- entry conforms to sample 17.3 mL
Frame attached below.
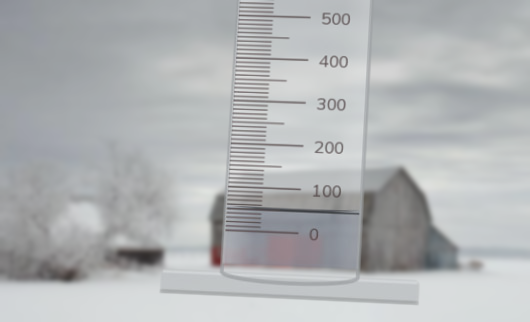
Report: 50 mL
